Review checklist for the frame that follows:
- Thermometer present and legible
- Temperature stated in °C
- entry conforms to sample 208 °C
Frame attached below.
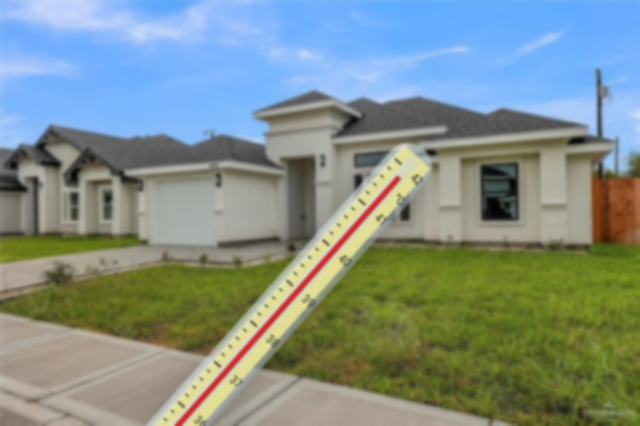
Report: 41.8 °C
